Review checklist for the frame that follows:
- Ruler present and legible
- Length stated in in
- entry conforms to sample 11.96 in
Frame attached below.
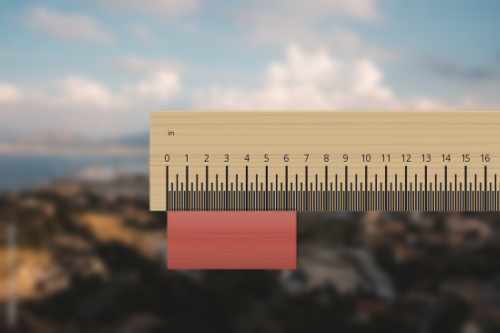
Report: 6.5 in
